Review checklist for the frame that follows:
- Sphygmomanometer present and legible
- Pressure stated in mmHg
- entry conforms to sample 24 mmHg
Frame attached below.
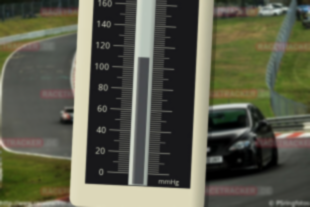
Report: 110 mmHg
